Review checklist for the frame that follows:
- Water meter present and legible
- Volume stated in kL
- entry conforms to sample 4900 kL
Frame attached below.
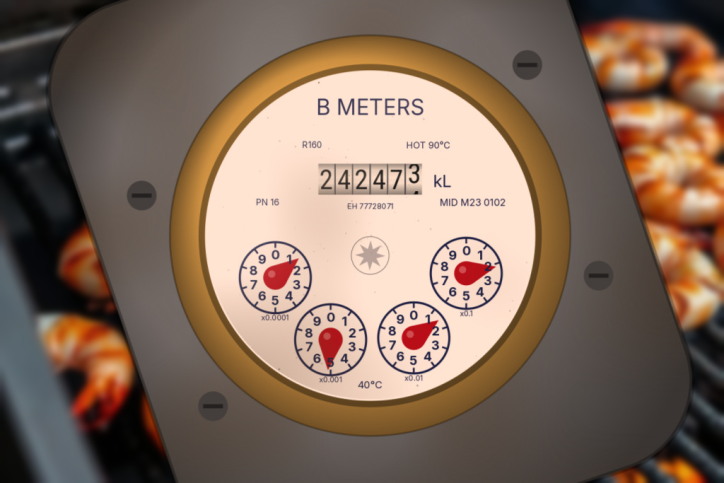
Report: 242473.2151 kL
